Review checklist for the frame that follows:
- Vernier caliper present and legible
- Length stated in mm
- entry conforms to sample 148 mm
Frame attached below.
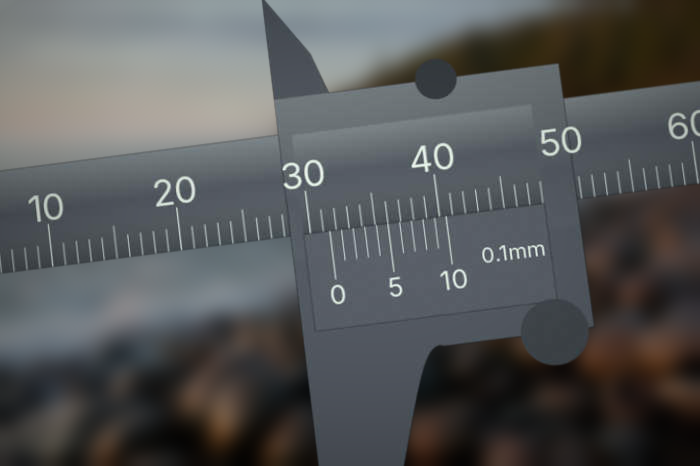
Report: 31.5 mm
